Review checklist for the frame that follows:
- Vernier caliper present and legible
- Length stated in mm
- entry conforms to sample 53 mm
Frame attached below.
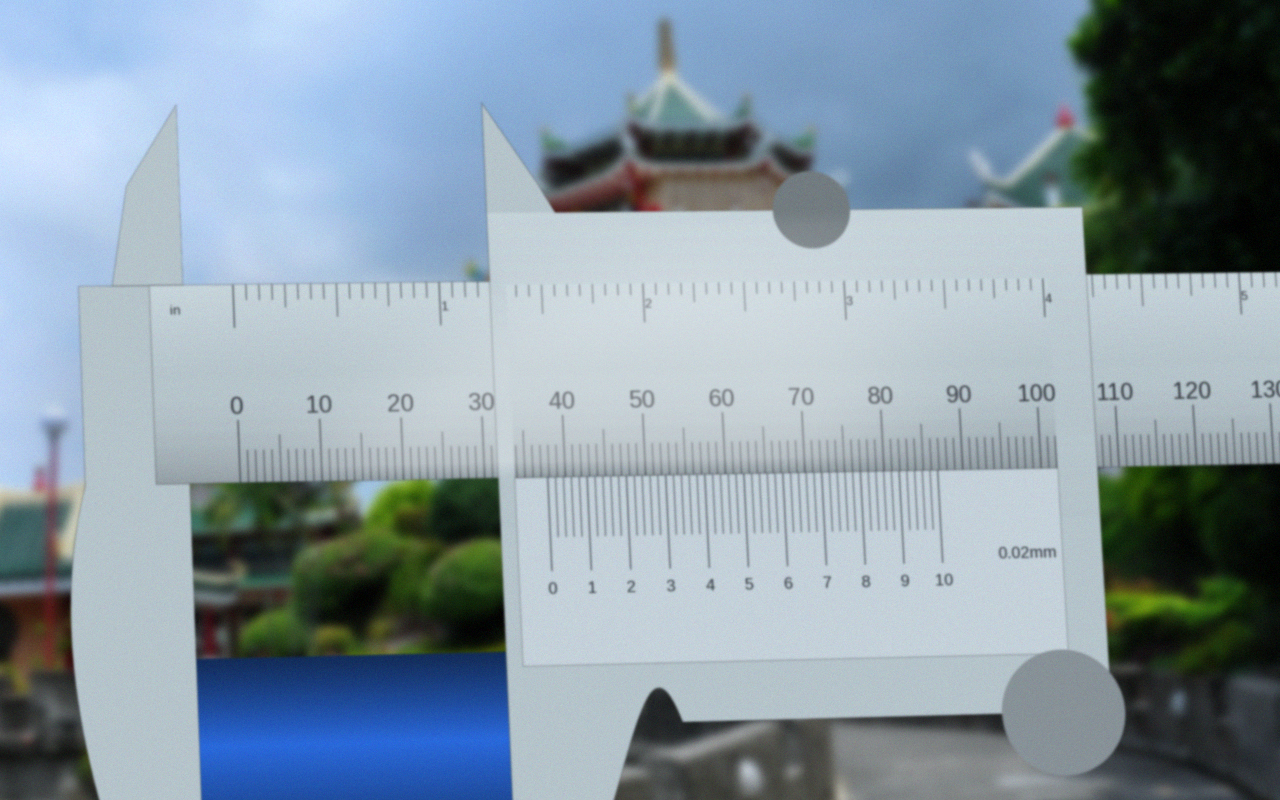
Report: 37.8 mm
